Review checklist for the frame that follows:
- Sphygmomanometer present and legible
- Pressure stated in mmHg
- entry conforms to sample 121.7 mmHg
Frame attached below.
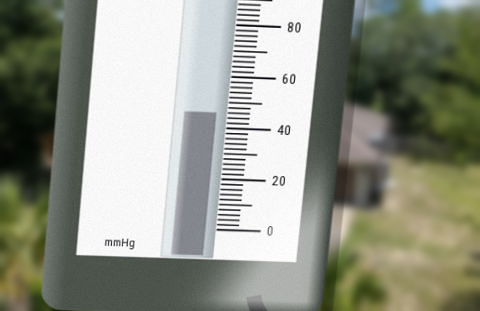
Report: 46 mmHg
